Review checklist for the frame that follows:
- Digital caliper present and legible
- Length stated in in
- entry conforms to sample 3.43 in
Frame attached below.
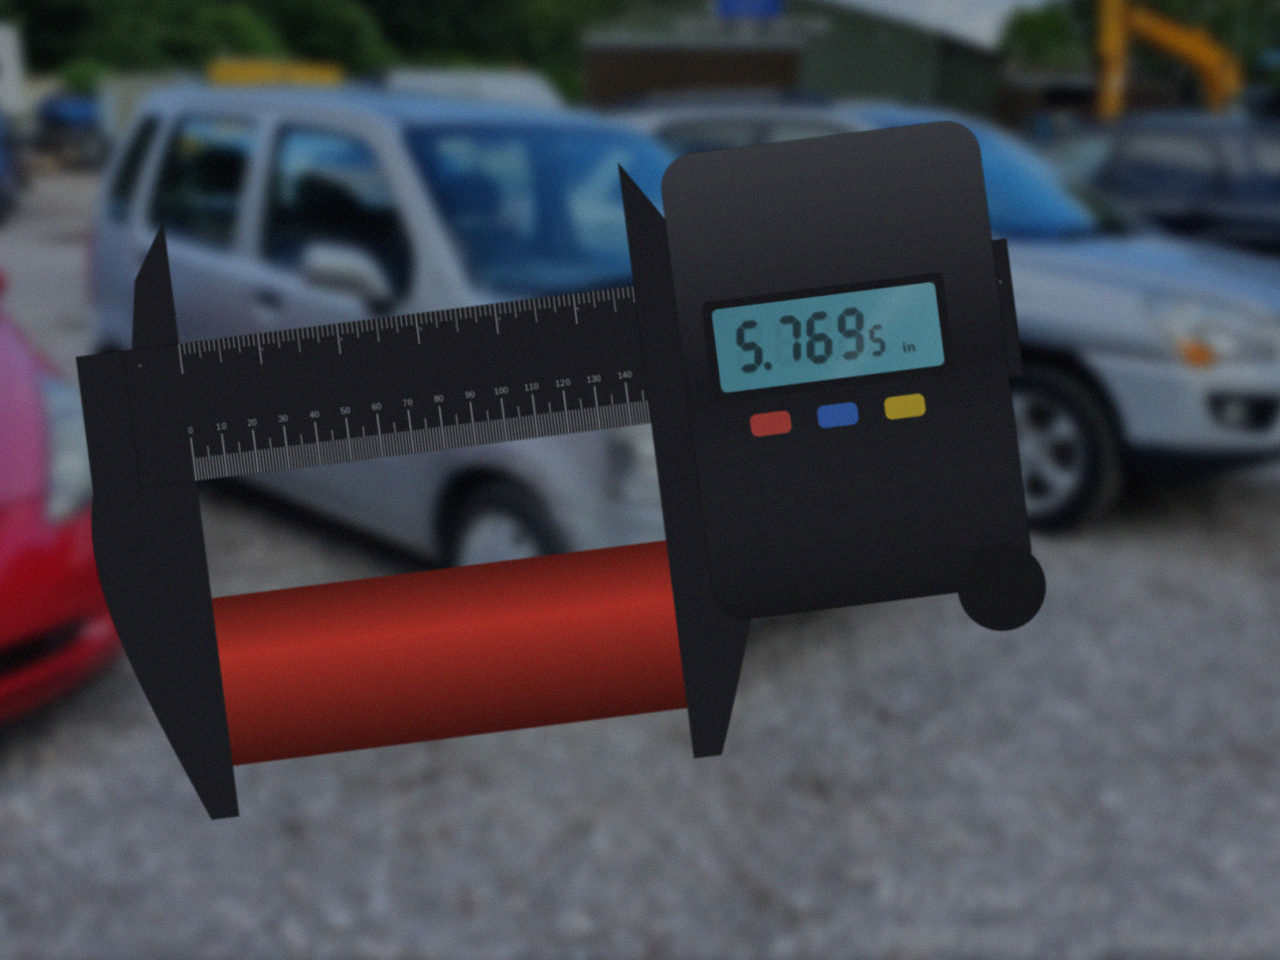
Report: 5.7695 in
